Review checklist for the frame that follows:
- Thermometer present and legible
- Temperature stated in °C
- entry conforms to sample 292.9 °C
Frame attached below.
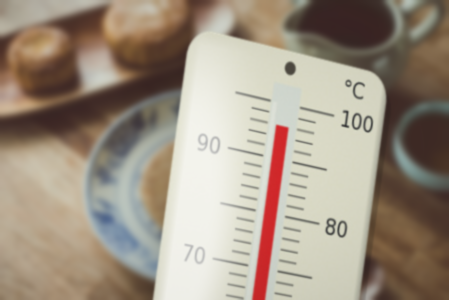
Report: 96 °C
